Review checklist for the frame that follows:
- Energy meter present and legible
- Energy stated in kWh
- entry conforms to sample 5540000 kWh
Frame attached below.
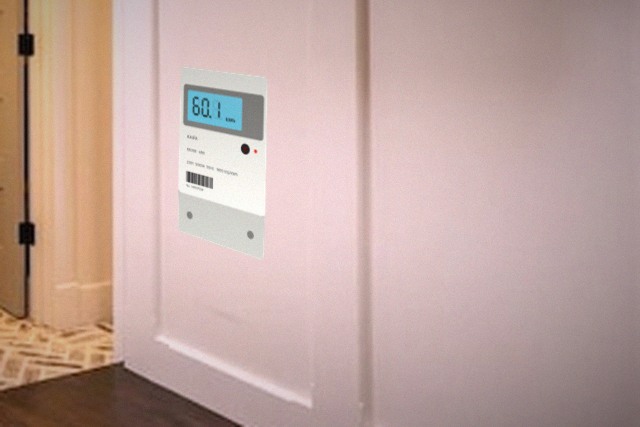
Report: 60.1 kWh
